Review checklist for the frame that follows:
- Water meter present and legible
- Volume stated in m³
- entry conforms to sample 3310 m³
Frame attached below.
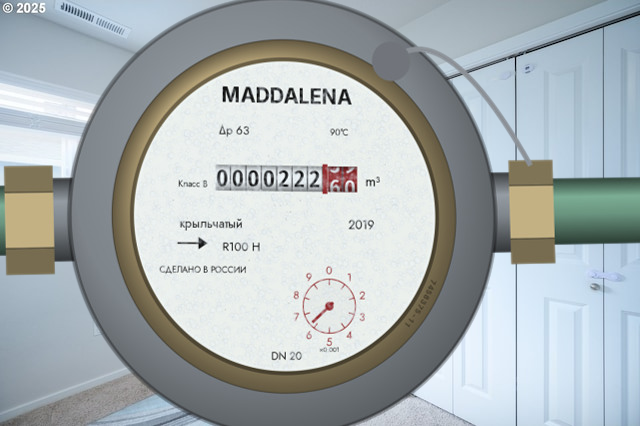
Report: 222.596 m³
